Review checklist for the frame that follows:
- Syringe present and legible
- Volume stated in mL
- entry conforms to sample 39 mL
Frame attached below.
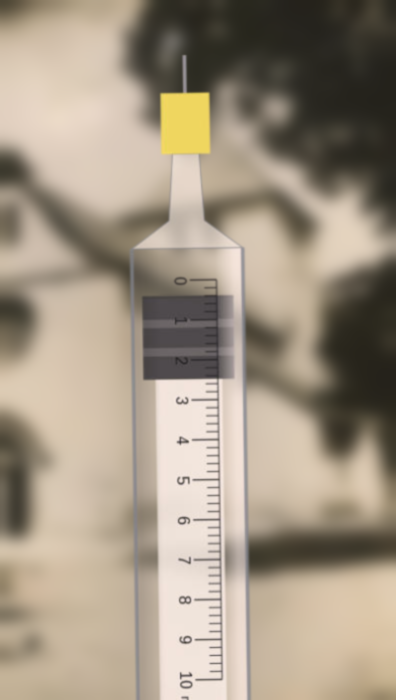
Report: 0.4 mL
